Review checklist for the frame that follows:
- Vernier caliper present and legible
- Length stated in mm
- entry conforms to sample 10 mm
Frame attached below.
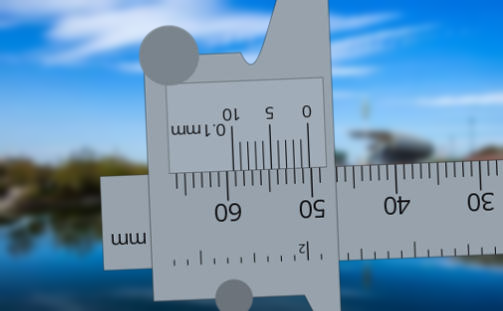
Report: 50.2 mm
